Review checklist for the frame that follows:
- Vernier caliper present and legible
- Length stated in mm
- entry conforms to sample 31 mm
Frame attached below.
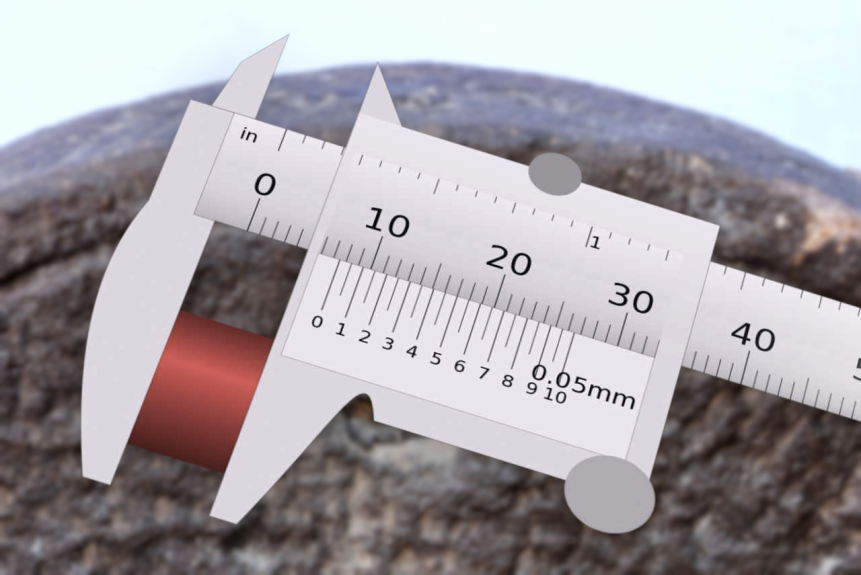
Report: 7.5 mm
